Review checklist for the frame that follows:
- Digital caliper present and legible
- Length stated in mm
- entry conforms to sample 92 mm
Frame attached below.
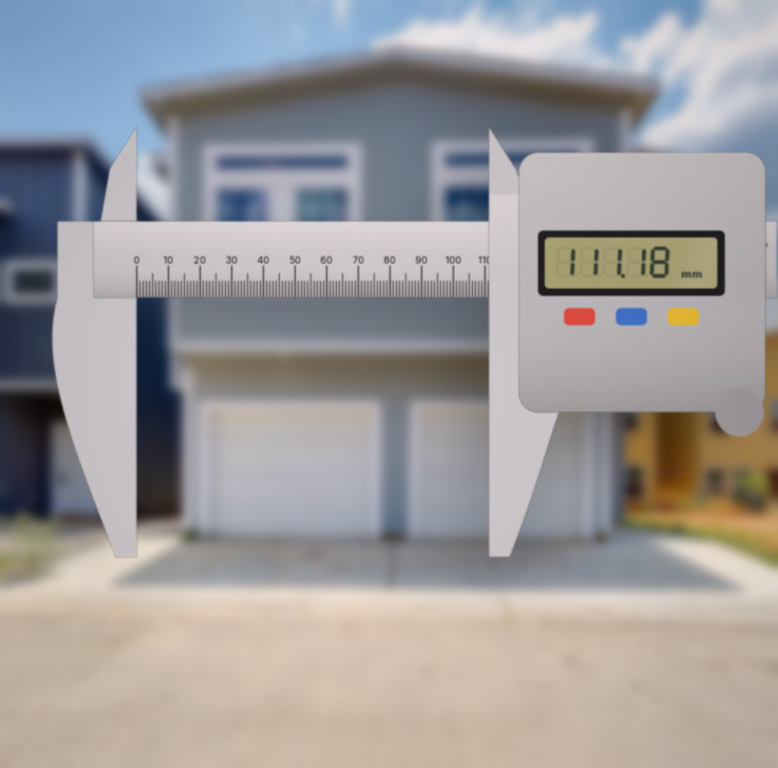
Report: 111.18 mm
